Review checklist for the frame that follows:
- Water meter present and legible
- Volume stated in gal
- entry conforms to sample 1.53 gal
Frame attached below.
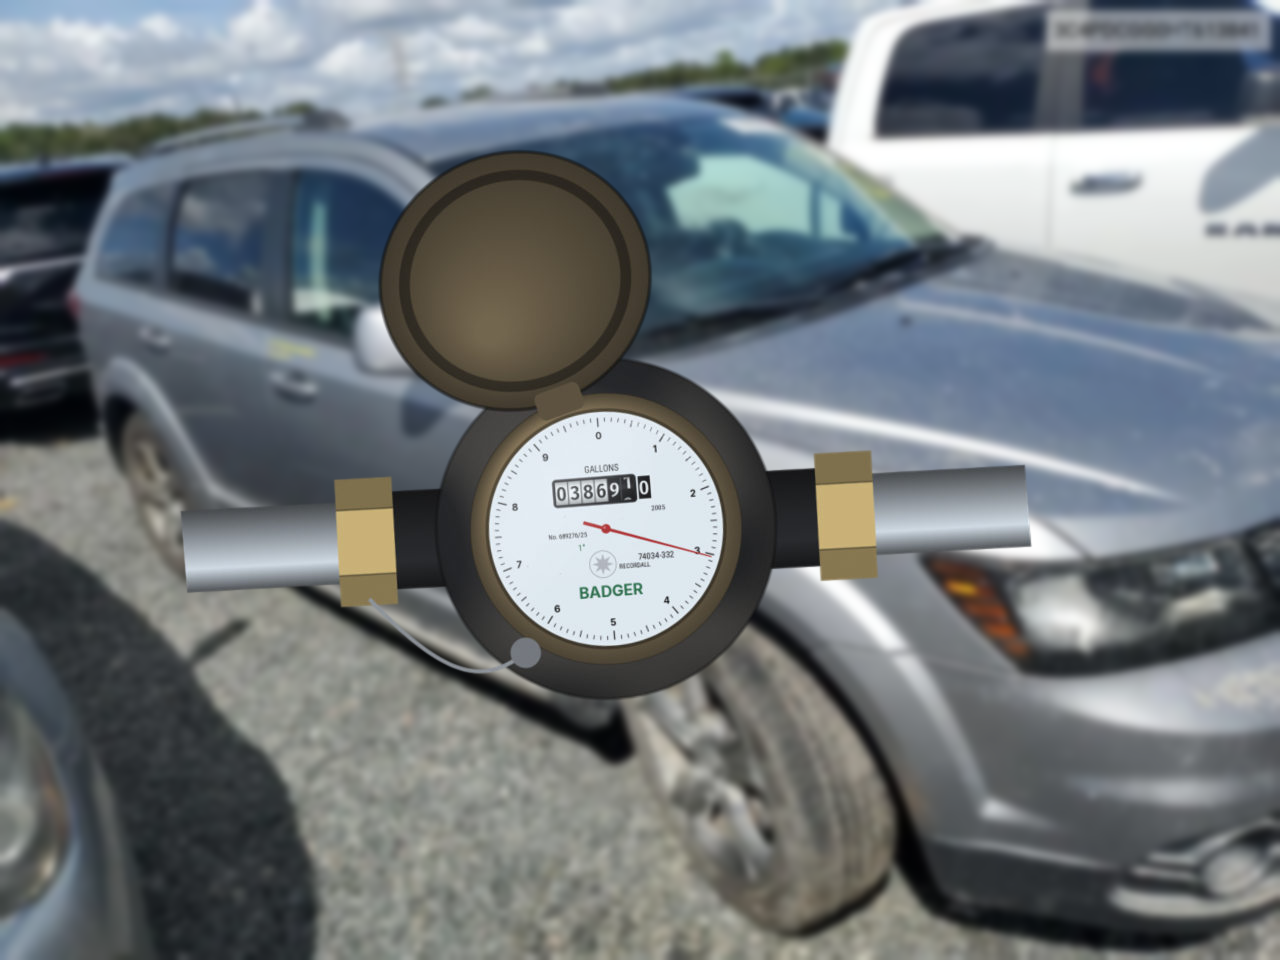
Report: 386913.0 gal
